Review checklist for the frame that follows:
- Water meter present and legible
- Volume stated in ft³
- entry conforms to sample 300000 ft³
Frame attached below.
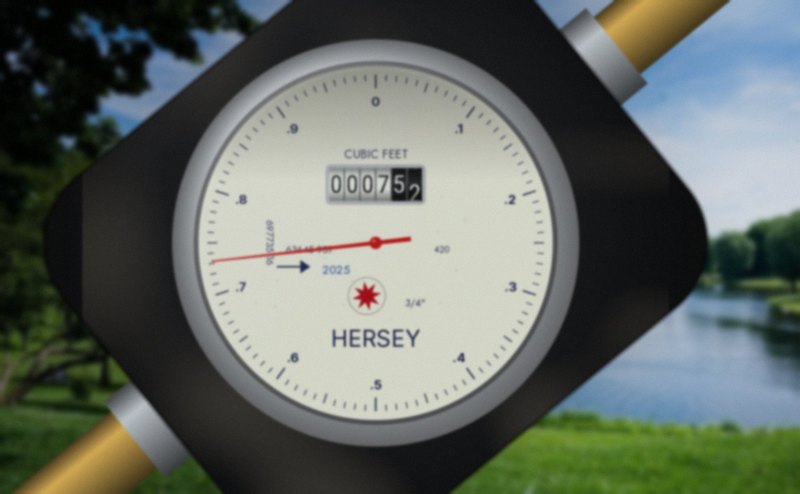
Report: 751.73 ft³
